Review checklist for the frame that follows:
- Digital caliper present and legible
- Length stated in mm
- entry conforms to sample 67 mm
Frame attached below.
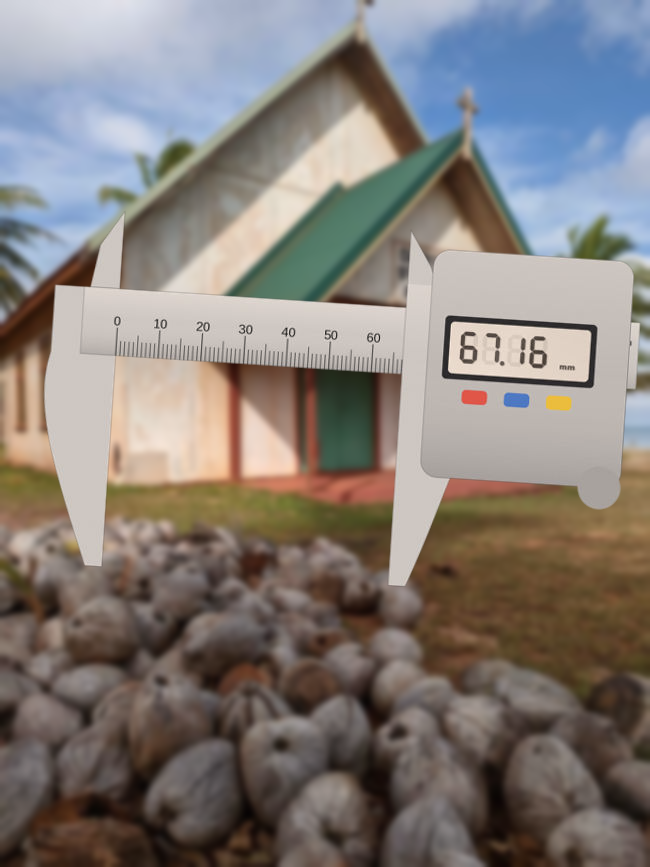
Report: 67.16 mm
